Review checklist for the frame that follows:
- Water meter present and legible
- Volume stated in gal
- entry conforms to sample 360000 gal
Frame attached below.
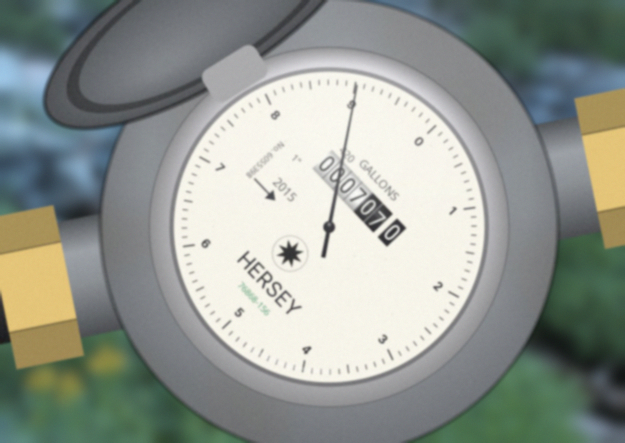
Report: 7069.0 gal
